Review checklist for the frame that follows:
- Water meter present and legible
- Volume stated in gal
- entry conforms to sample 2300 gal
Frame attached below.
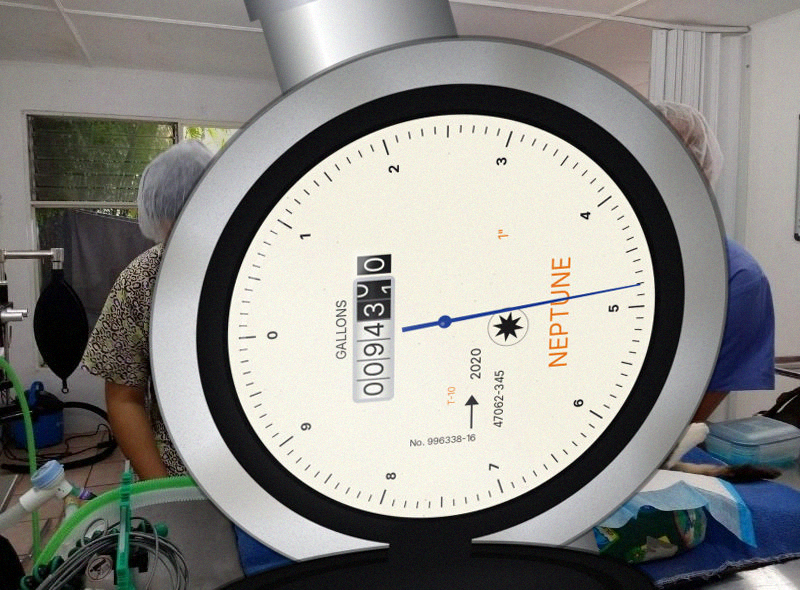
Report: 94304.8 gal
